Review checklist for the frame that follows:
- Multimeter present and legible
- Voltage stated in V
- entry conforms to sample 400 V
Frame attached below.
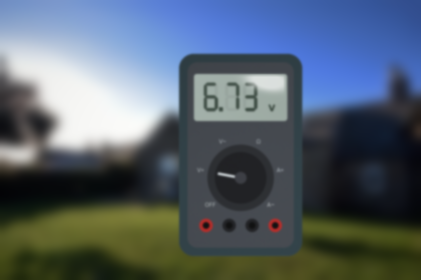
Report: 6.73 V
